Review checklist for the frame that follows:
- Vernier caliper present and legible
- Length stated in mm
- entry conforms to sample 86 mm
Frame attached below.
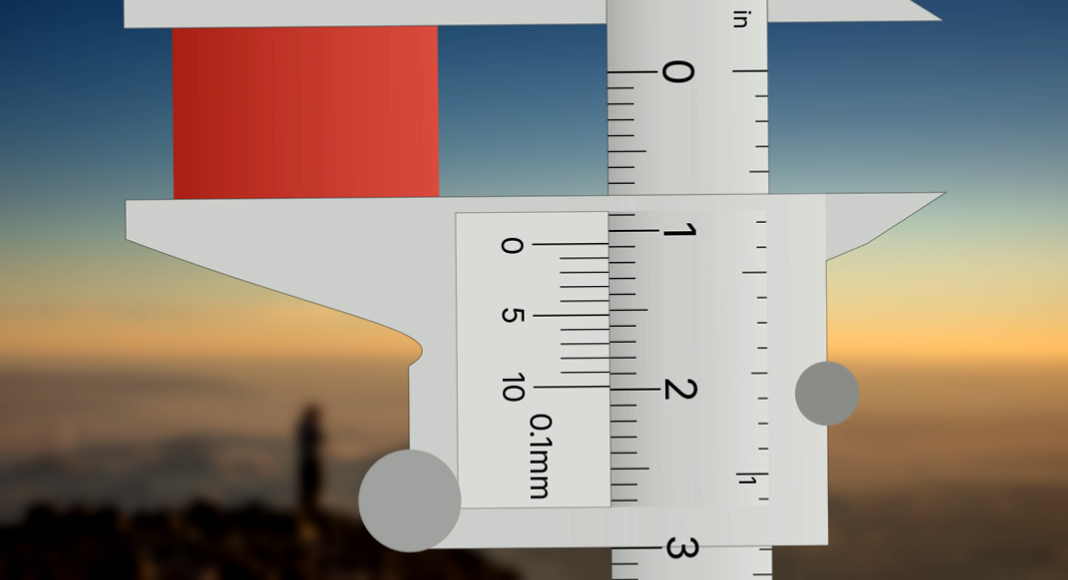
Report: 10.8 mm
